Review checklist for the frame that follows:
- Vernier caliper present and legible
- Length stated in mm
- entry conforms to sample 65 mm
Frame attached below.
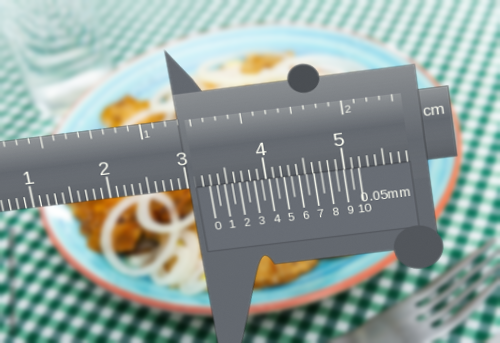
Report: 32.8 mm
